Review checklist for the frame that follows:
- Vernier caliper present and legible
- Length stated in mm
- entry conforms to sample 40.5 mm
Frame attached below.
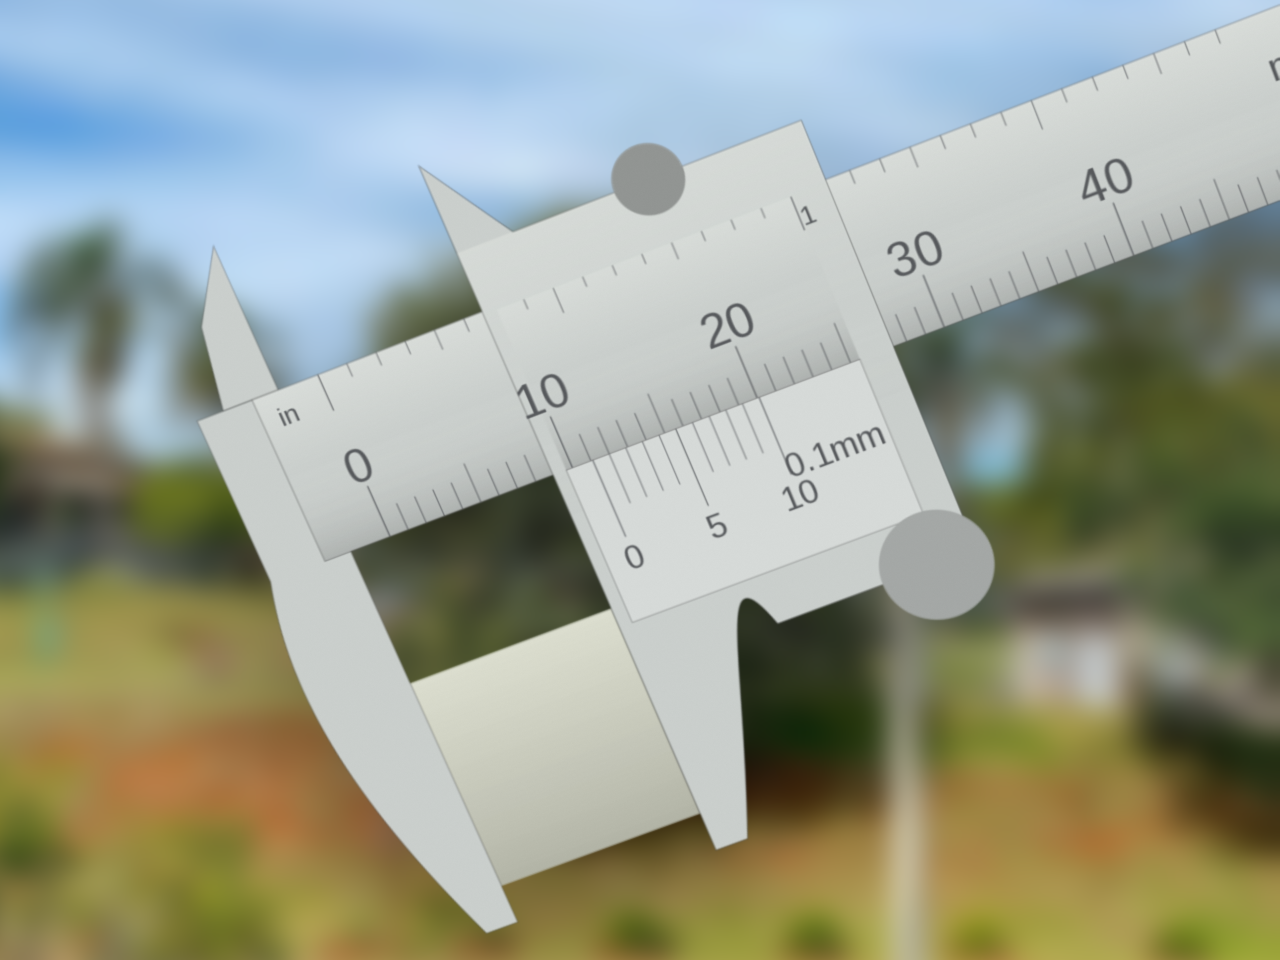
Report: 11.1 mm
